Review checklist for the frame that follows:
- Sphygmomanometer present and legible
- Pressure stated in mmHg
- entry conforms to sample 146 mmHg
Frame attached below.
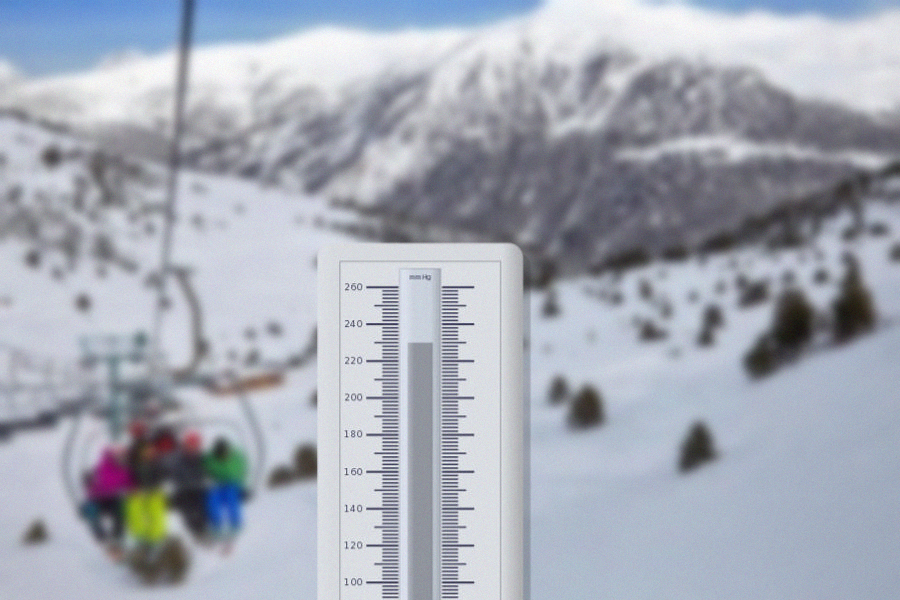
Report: 230 mmHg
